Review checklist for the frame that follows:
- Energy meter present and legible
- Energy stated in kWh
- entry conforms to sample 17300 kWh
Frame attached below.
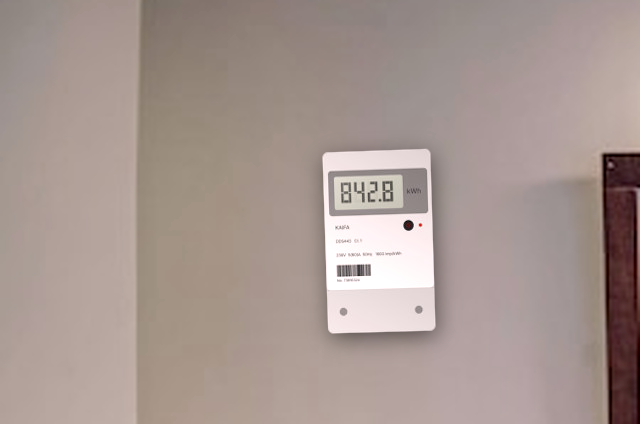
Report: 842.8 kWh
